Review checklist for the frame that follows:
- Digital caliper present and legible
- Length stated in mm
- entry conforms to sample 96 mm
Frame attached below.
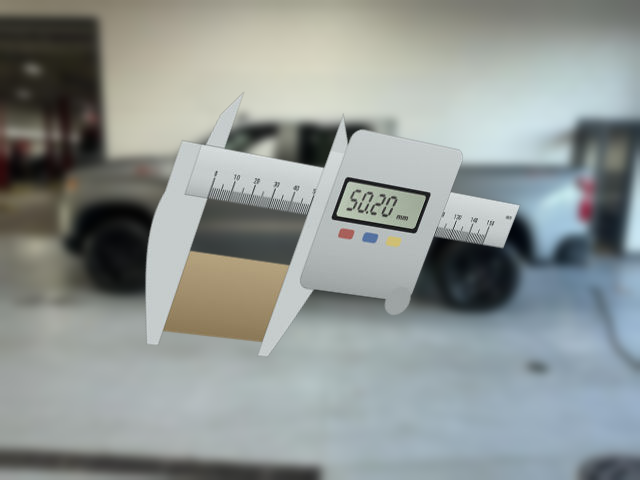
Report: 50.20 mm
